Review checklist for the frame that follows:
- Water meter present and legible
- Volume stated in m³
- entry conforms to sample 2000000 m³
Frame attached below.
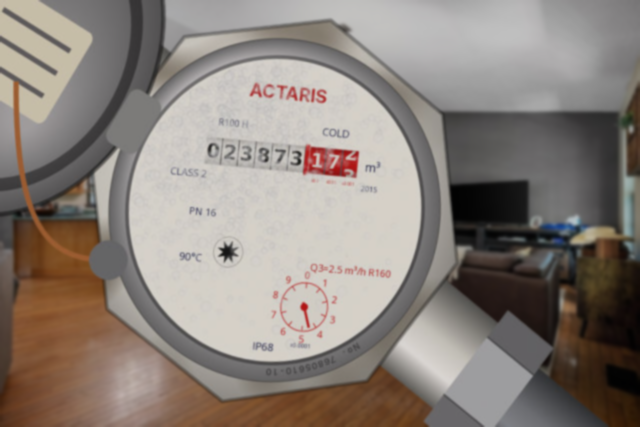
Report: 23873.1724 m³
